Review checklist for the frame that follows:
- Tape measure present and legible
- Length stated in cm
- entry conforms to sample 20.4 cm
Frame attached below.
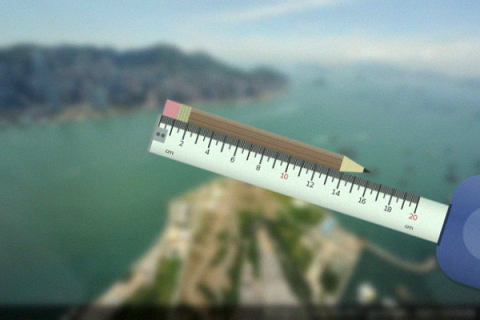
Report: 16 cm
